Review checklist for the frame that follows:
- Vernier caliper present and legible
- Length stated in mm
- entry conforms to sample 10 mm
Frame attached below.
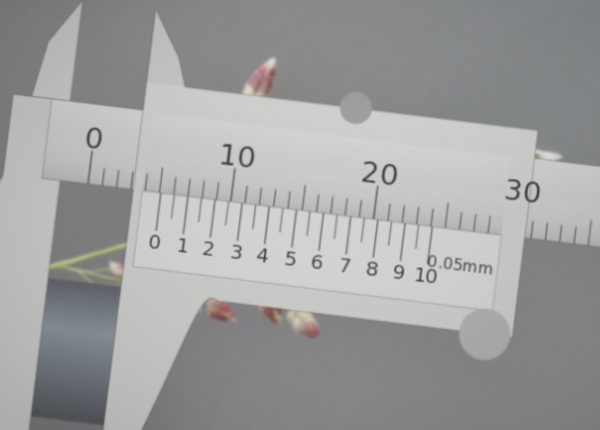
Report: 5.1 mm
